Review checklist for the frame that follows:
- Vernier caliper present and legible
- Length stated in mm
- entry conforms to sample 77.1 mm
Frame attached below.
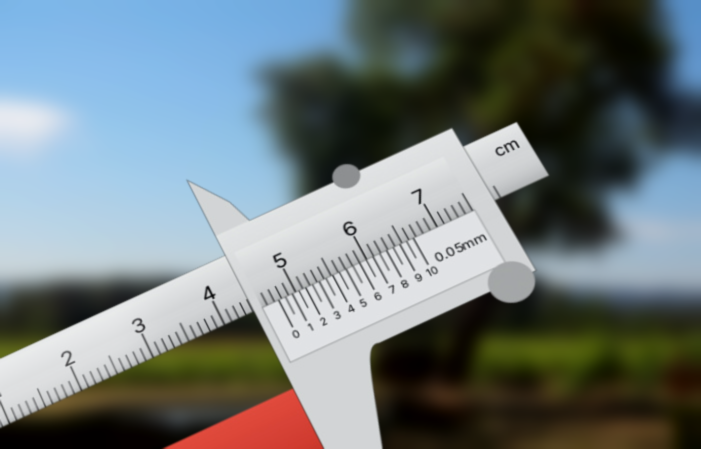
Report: 47.6 mm
